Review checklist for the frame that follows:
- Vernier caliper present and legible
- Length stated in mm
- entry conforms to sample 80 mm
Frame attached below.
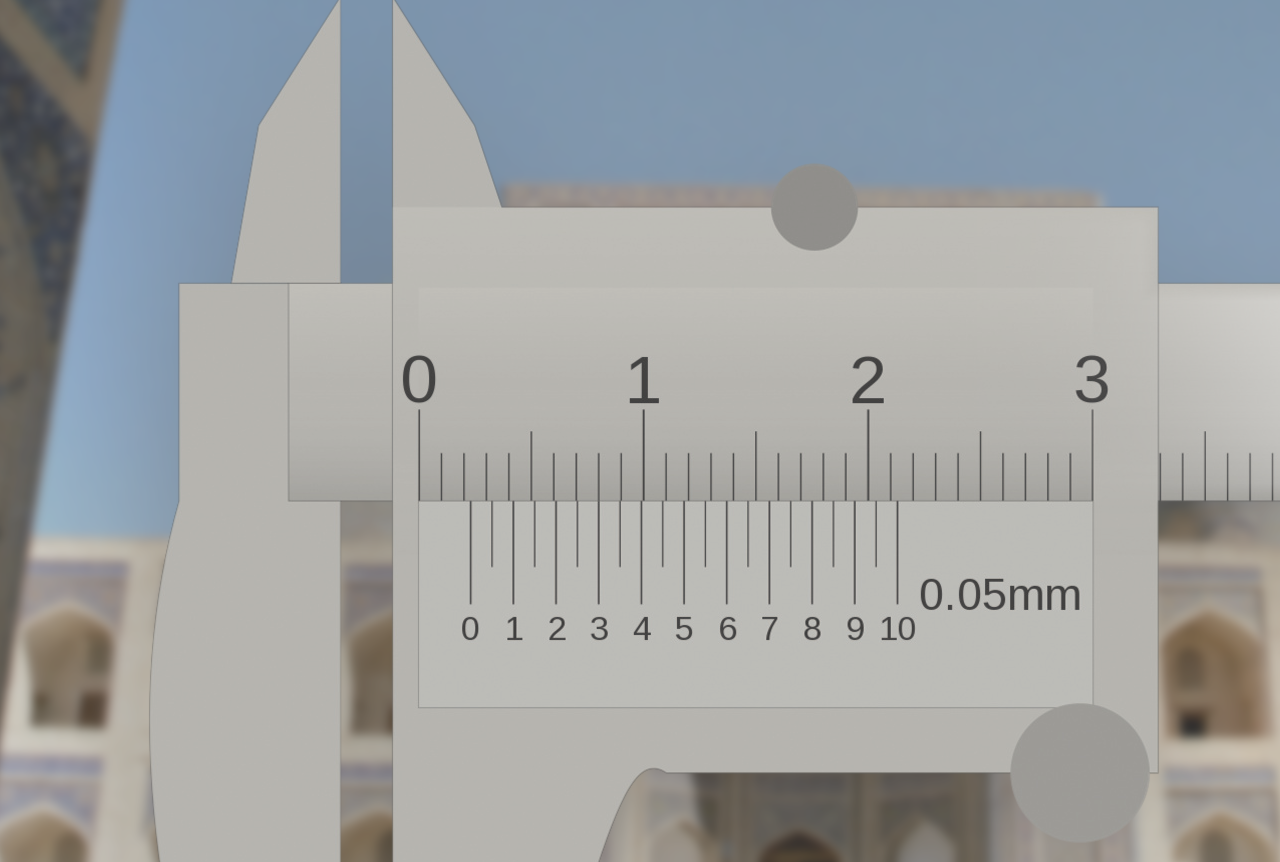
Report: 2.3 mm
